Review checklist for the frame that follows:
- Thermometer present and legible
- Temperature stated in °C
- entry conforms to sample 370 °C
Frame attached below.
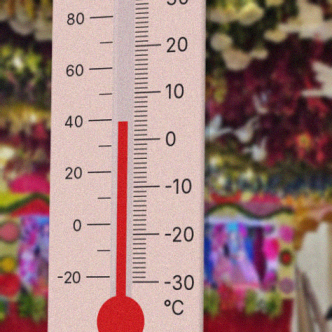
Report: 4 °C
